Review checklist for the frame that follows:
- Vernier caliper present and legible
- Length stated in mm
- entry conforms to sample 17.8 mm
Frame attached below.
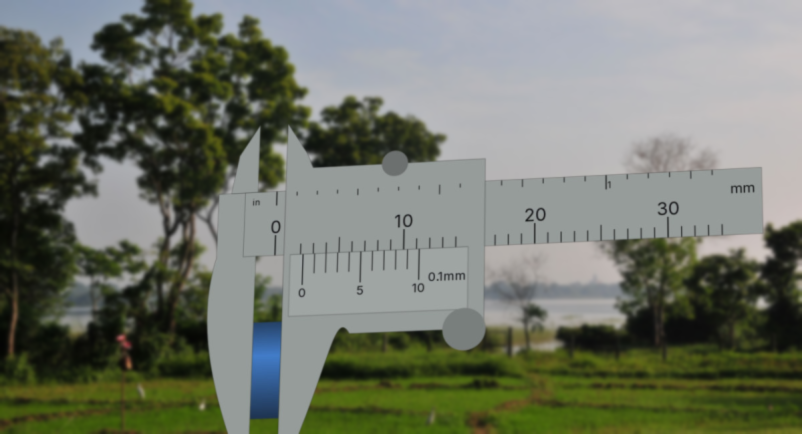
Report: 2.2 mm
